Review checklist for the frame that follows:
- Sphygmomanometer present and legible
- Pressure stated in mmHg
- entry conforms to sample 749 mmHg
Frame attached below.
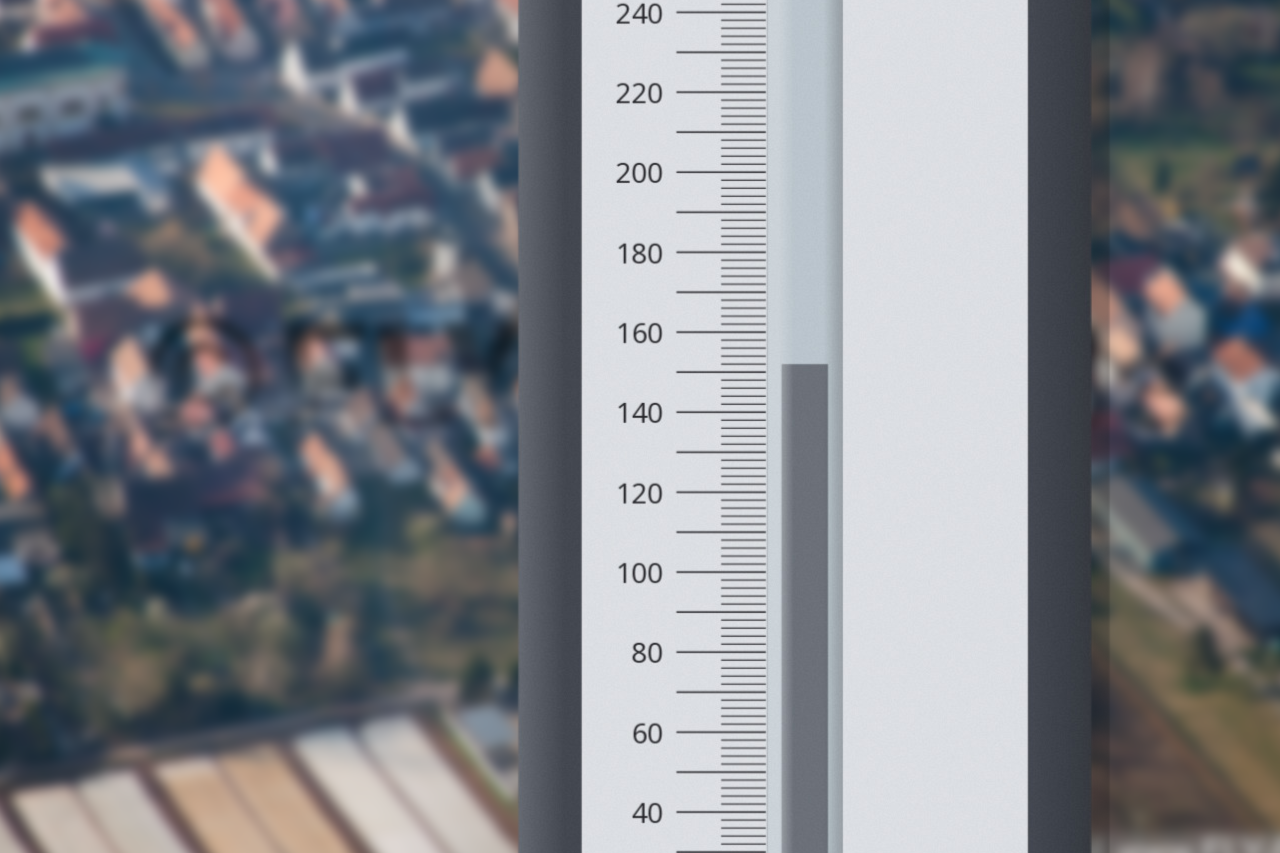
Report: 152 mmHg
